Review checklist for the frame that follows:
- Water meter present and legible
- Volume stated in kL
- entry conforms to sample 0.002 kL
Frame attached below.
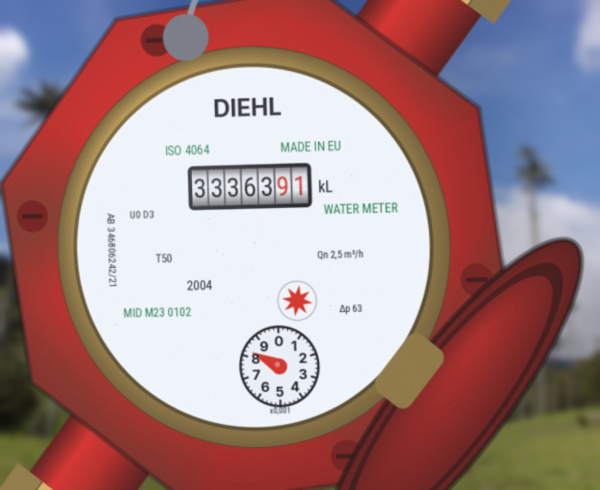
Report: 33363.918 kL
